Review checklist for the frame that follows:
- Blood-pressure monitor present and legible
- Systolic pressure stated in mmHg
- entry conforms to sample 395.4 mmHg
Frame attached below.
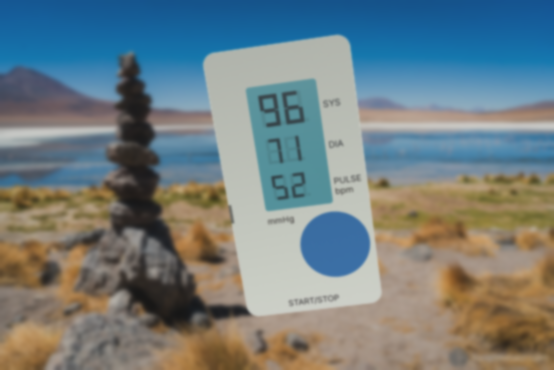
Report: 96 mmHg
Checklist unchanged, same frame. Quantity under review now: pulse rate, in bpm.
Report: 52 bpm
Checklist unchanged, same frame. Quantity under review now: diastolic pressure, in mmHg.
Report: 71 mmHg
